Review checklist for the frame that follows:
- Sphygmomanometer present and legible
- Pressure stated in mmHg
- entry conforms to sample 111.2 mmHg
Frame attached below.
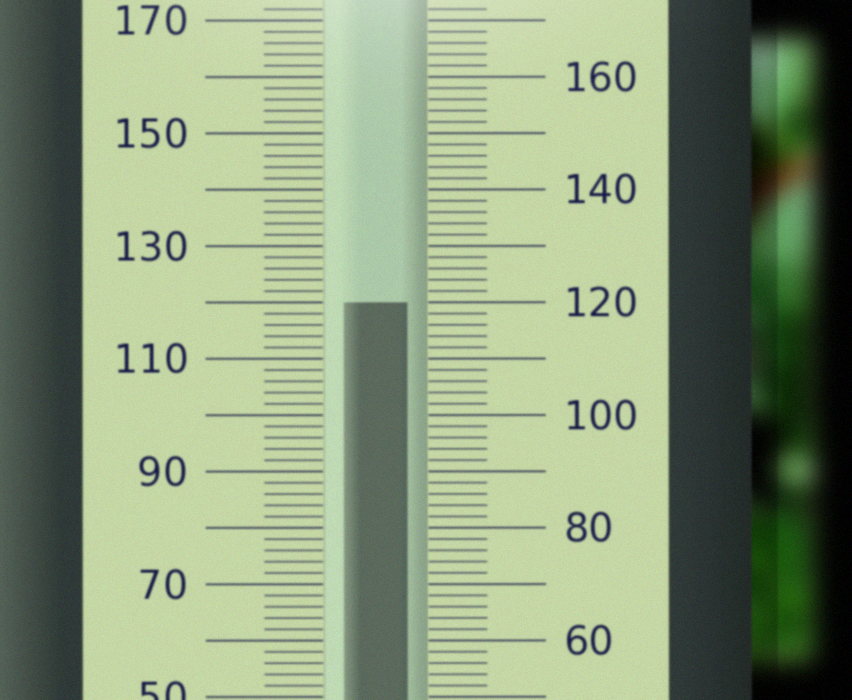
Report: 120 mmHg
